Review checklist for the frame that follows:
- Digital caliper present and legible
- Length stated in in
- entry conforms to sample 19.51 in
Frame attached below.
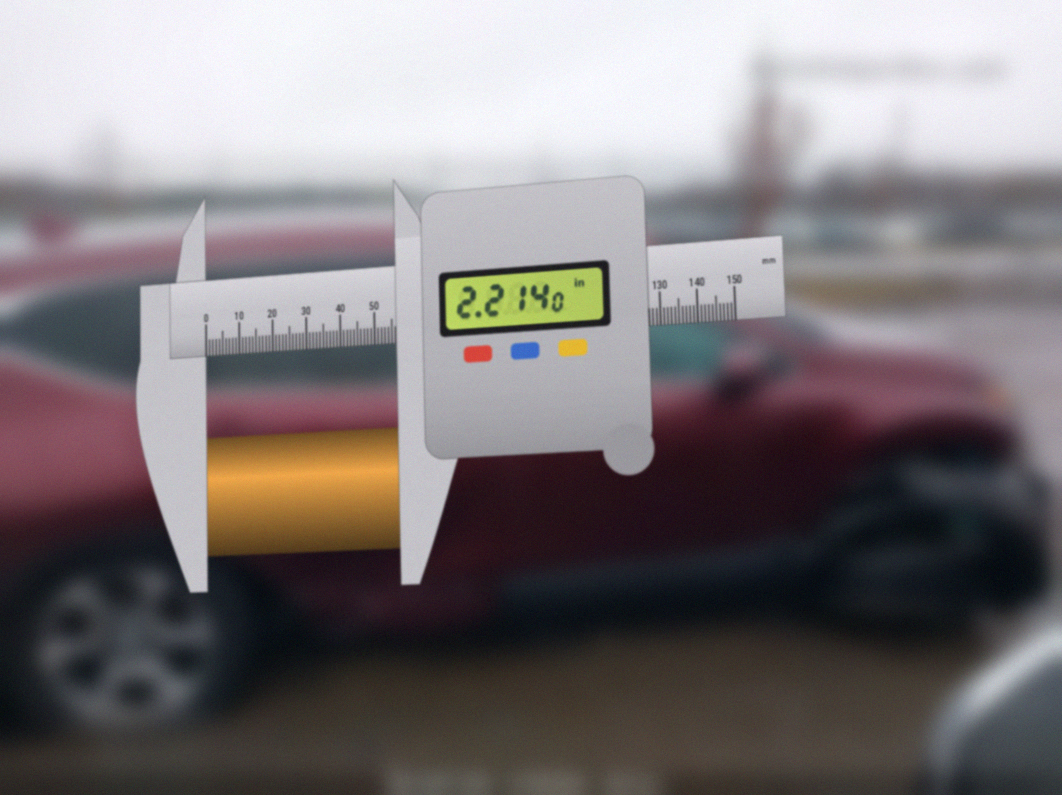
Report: 2.2140 in
